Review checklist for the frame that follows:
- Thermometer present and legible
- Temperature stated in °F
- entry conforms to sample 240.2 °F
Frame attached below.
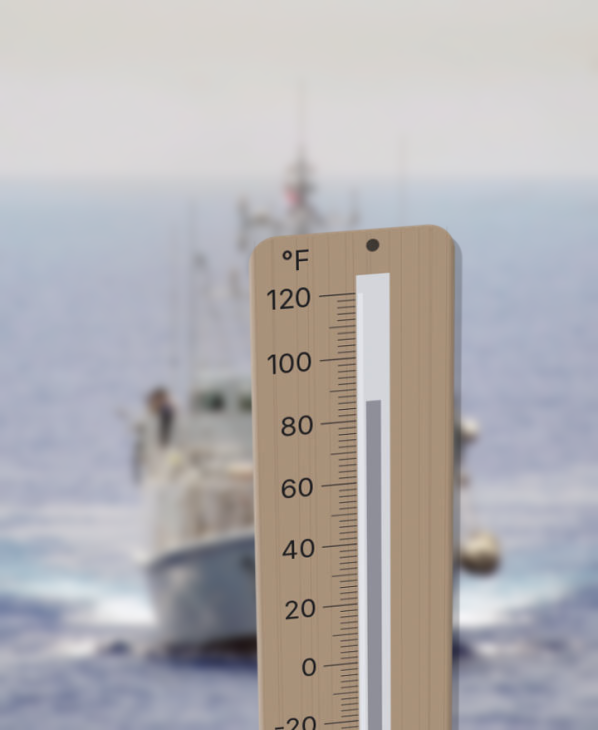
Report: 86 °F
